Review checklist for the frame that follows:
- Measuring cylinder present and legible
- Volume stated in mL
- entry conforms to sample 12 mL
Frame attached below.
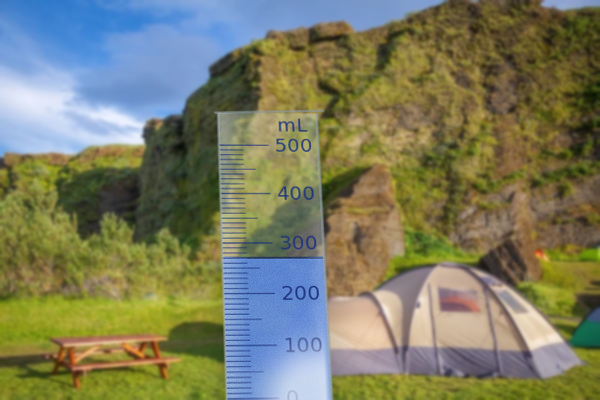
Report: 270 mL
